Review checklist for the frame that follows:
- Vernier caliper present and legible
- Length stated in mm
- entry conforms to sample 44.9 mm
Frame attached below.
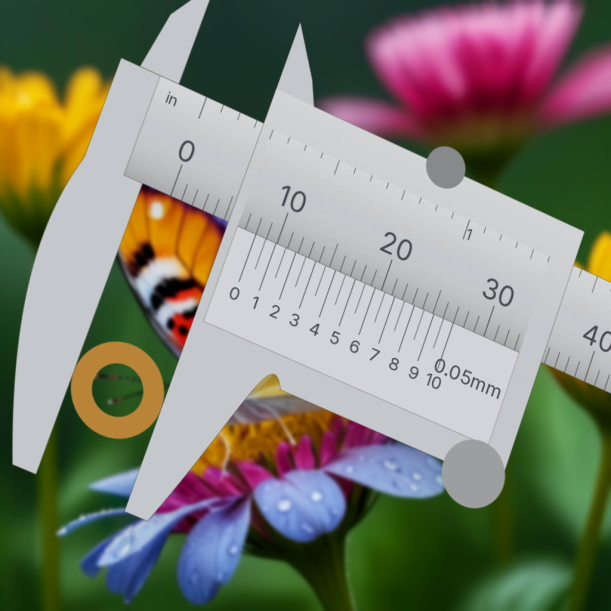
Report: 8.0 mm
